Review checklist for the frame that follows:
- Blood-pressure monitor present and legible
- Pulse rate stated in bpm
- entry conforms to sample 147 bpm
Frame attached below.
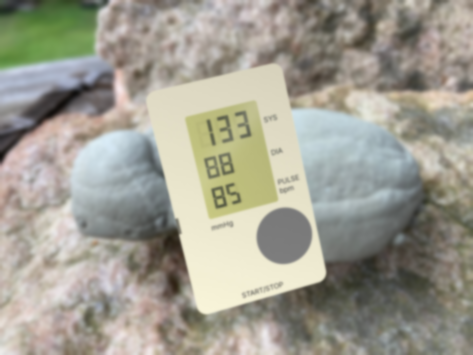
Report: 85 bpm
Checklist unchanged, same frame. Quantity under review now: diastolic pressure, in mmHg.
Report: 88 mmHg
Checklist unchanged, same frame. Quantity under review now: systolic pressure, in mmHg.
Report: 133 mmHg
